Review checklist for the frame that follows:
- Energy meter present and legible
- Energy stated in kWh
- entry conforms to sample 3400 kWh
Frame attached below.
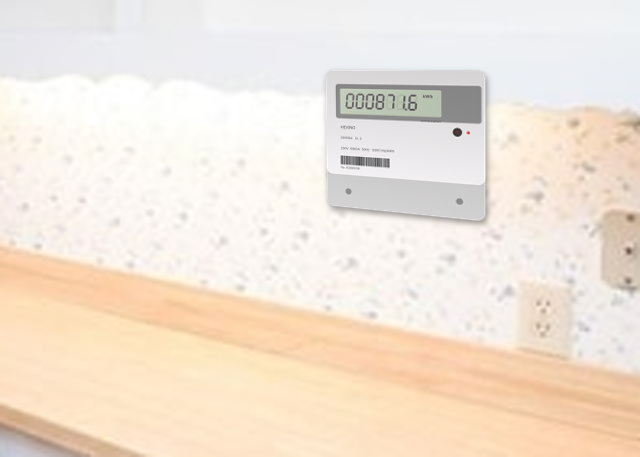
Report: 871.6 kWh
